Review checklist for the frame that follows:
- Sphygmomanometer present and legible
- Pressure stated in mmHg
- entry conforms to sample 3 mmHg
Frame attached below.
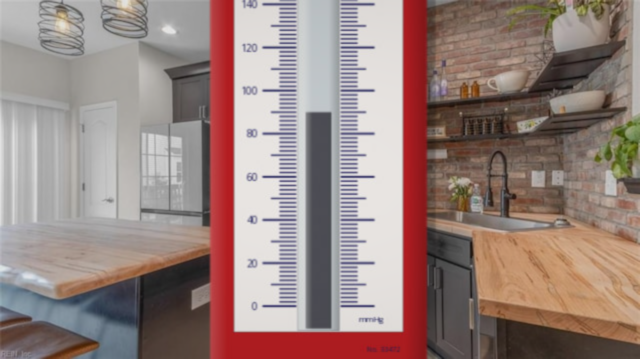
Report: 90 mmHg
